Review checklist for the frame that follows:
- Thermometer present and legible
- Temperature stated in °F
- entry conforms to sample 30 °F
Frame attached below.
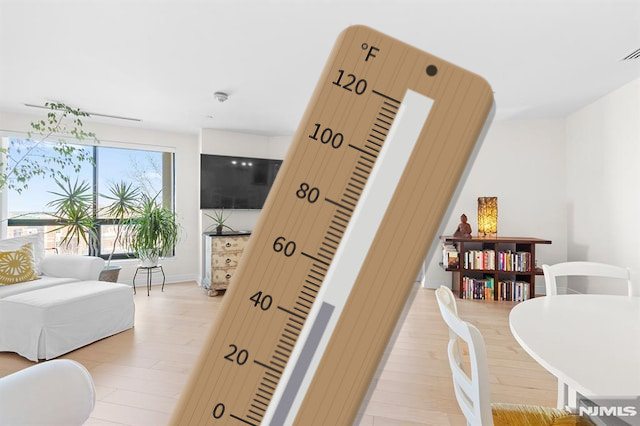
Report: 48 °F
